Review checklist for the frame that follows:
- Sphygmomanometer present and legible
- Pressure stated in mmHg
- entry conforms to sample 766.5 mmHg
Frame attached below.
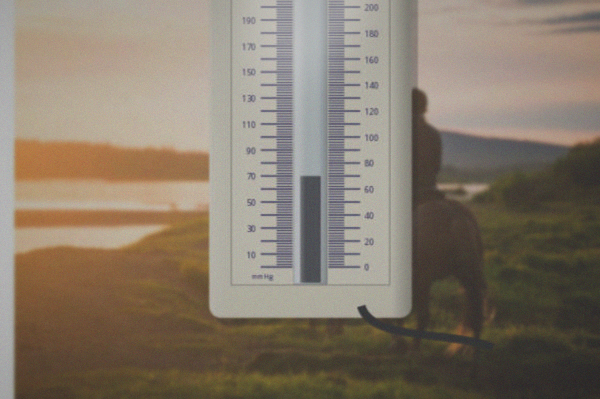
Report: 70 mmHg
